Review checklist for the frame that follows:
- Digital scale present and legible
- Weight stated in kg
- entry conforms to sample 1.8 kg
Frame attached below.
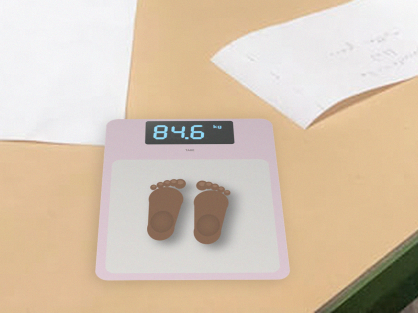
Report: 84.6 kg
